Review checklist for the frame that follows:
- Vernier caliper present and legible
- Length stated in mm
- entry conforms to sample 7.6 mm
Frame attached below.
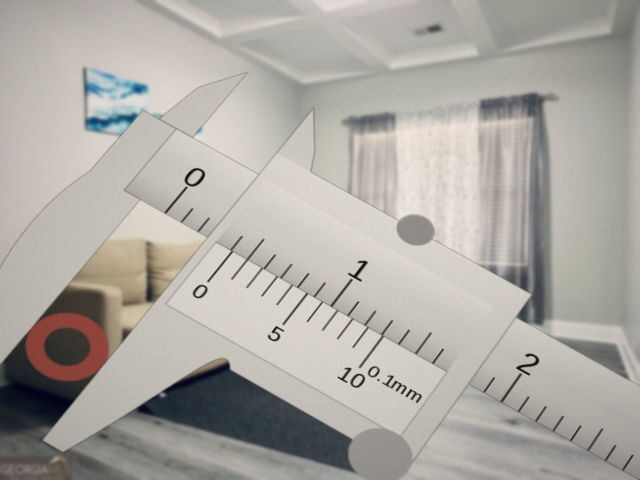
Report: 4.1 mm
